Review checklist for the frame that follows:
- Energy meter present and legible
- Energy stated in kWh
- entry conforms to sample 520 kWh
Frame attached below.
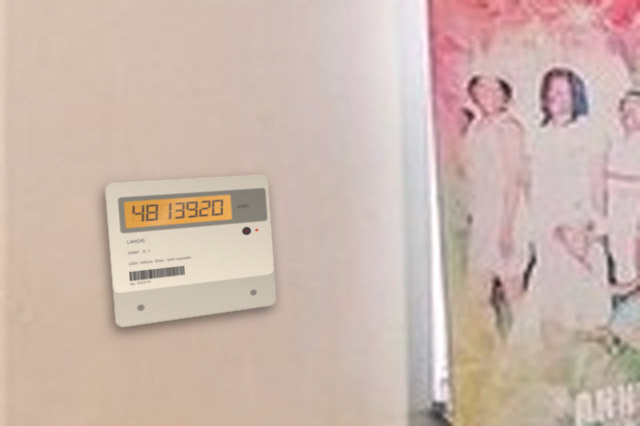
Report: 4813920 kWh
